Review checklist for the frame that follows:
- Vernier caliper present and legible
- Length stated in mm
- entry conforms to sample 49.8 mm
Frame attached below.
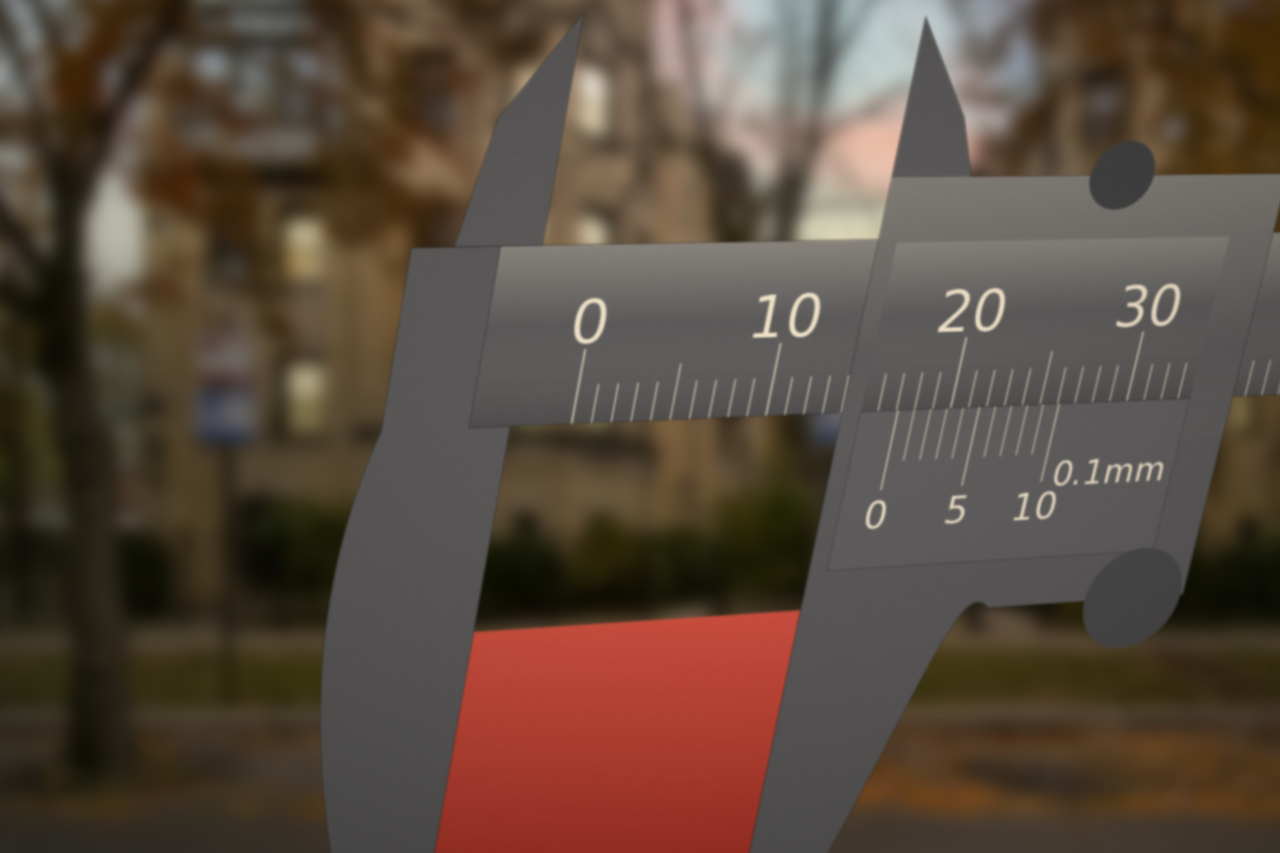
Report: 17.1 mm
